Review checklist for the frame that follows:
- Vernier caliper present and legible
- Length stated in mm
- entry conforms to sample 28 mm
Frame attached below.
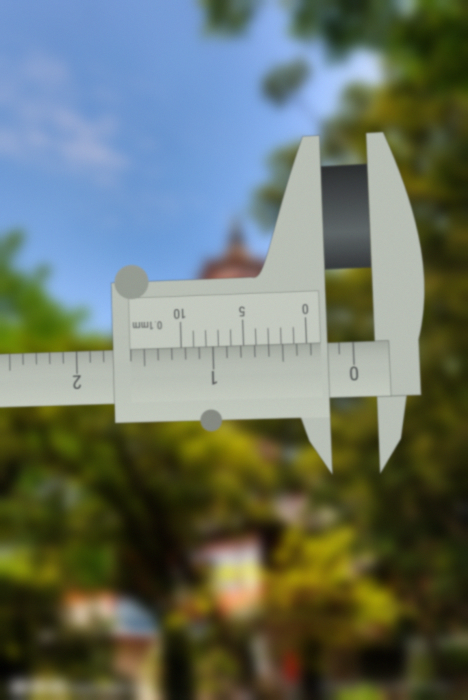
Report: 3.3 mm
